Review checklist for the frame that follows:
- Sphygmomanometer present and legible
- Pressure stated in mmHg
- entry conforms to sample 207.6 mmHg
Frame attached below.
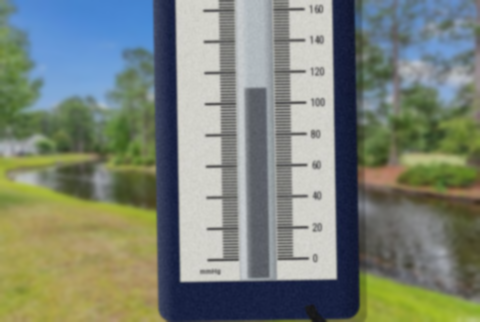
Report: 110 mmHg
